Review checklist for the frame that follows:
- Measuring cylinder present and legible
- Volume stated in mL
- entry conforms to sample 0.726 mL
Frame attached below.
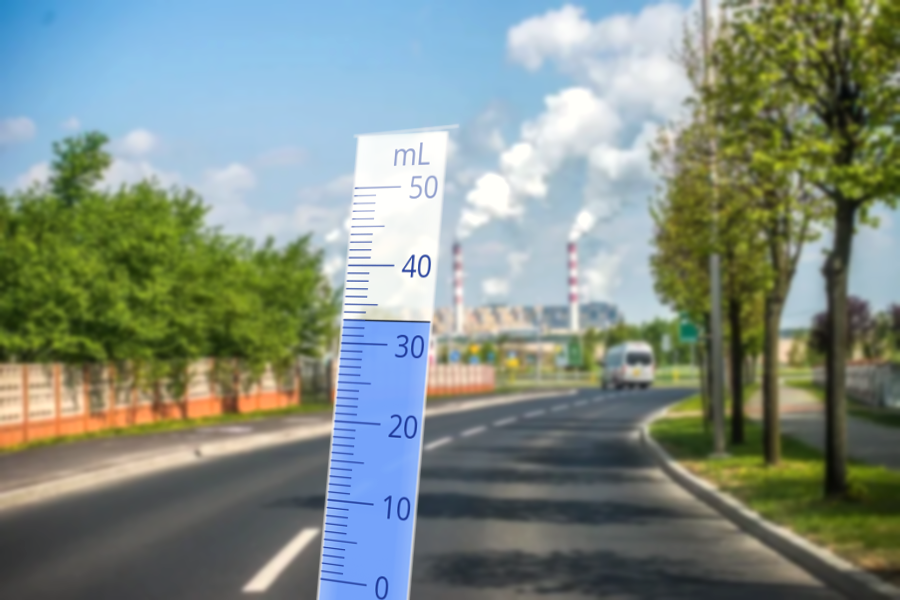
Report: 33 mL
